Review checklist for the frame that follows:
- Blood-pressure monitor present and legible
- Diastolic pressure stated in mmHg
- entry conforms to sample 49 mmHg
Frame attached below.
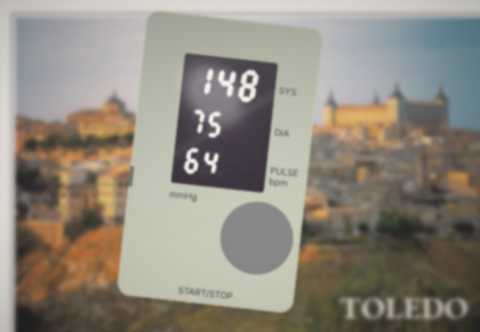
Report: 75 mmHg
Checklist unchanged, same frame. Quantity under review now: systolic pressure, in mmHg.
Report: 148 mmHg
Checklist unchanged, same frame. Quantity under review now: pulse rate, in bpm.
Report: 64 bpm
